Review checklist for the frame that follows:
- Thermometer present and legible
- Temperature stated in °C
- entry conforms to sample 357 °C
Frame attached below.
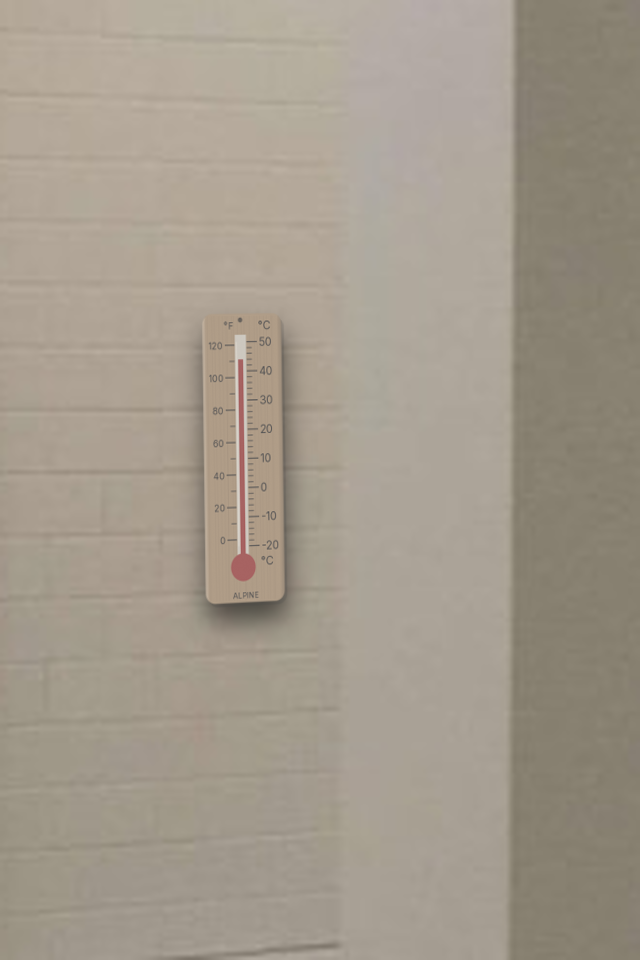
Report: 44 °C
